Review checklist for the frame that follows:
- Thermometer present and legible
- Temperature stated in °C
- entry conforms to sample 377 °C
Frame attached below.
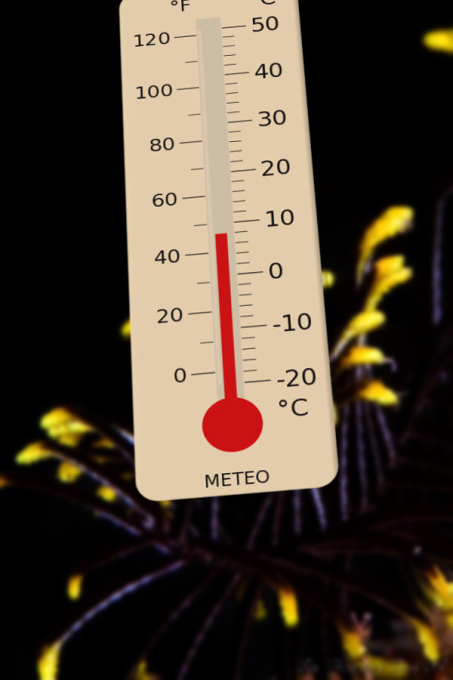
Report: 8 °C
